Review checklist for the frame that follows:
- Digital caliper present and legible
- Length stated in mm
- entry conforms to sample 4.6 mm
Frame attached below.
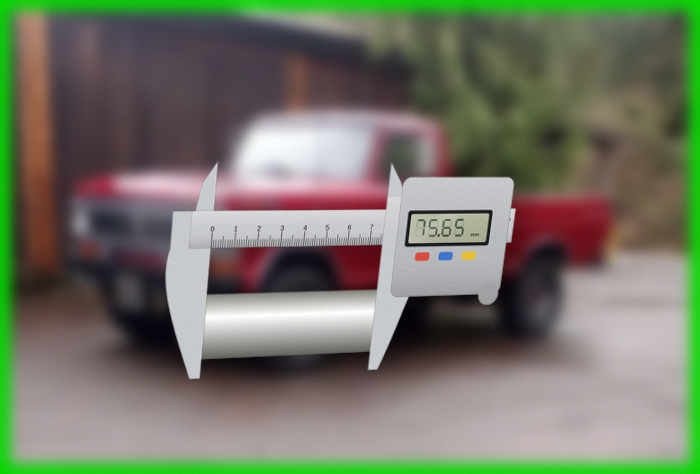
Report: 75.65 mm
